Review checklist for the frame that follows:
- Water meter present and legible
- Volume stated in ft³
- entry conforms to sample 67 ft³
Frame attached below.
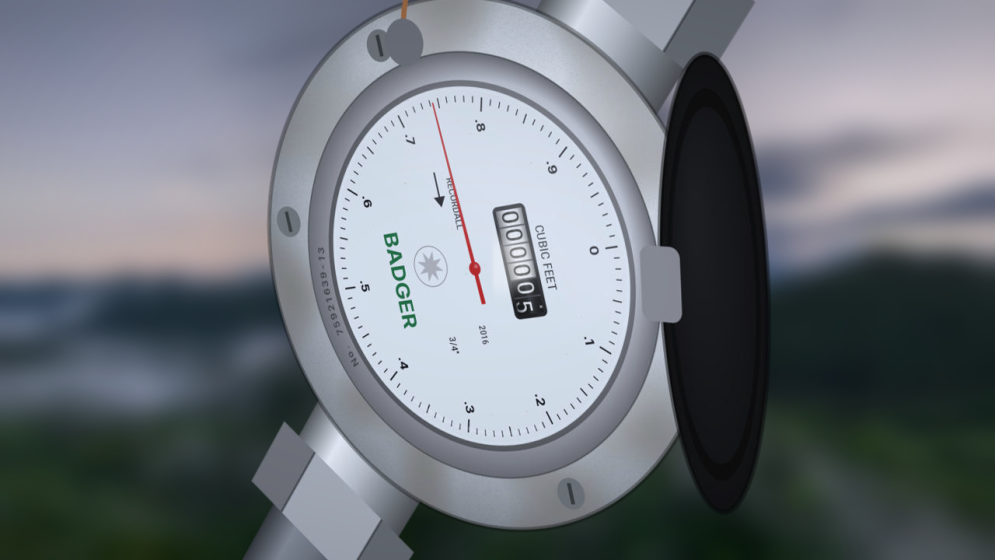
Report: 4.74 ft³
